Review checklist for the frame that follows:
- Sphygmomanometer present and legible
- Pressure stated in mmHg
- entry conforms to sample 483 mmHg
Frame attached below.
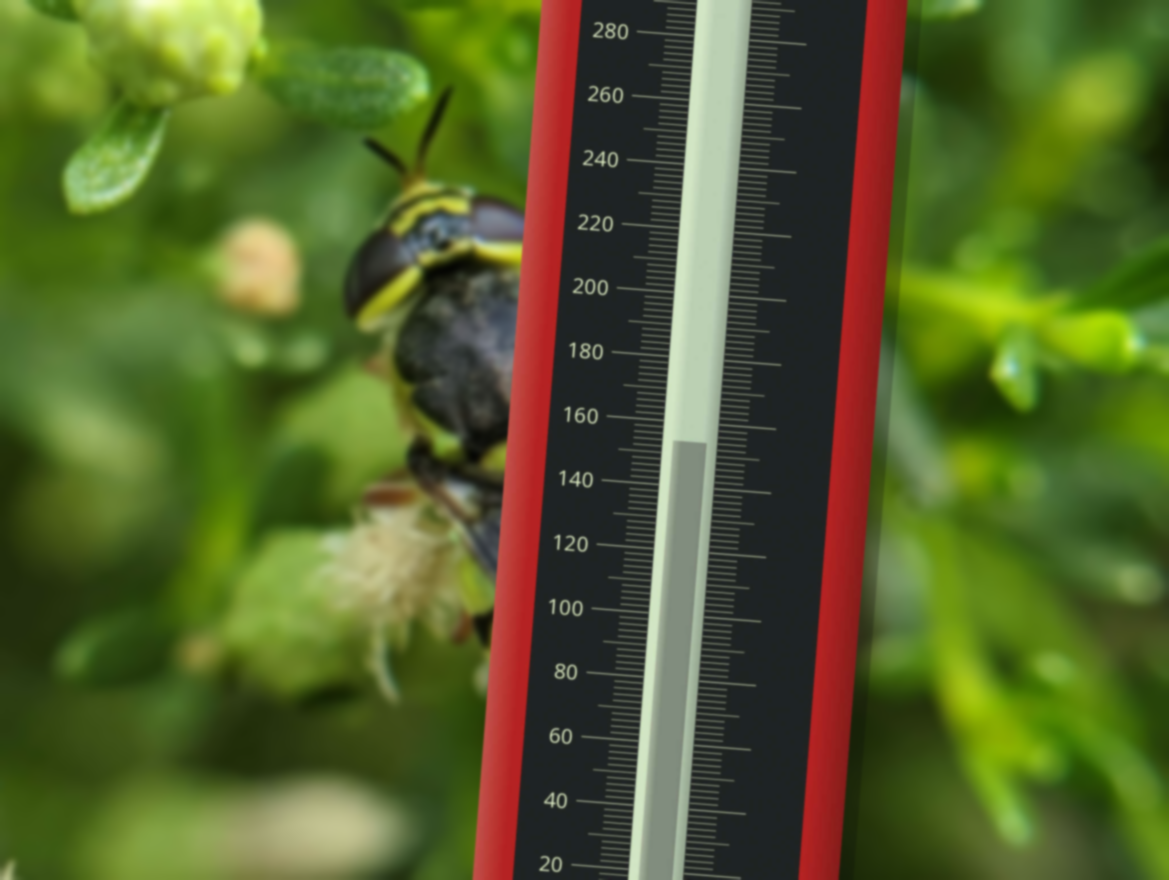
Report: 154 mmHg
